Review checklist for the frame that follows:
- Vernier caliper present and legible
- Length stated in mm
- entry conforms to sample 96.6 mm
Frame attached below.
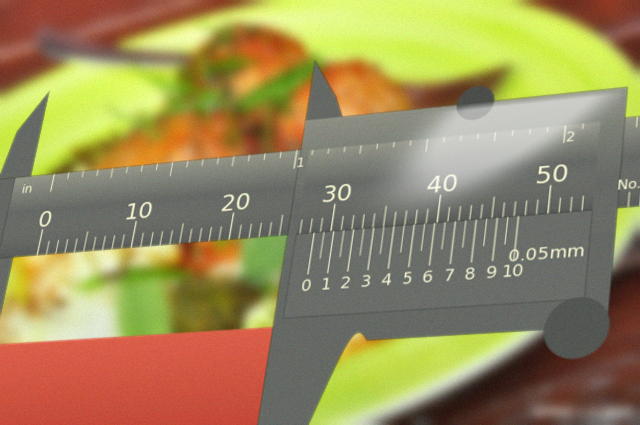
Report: 28.4 mm
